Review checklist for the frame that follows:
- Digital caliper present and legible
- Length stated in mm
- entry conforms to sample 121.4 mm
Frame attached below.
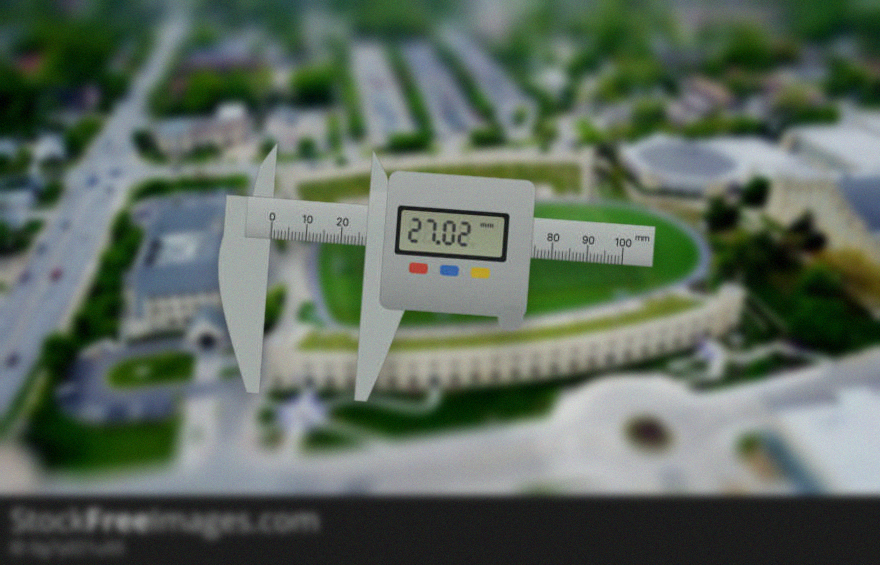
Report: 27.02 mm
